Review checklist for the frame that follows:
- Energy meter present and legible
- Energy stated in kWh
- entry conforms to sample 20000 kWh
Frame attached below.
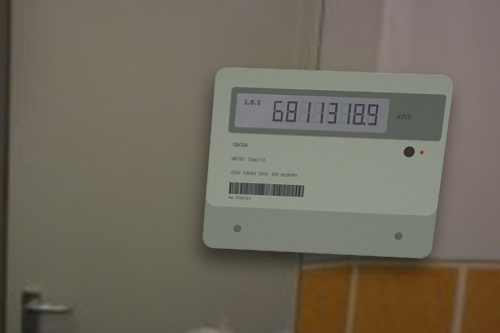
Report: 6811318.9 kWh
